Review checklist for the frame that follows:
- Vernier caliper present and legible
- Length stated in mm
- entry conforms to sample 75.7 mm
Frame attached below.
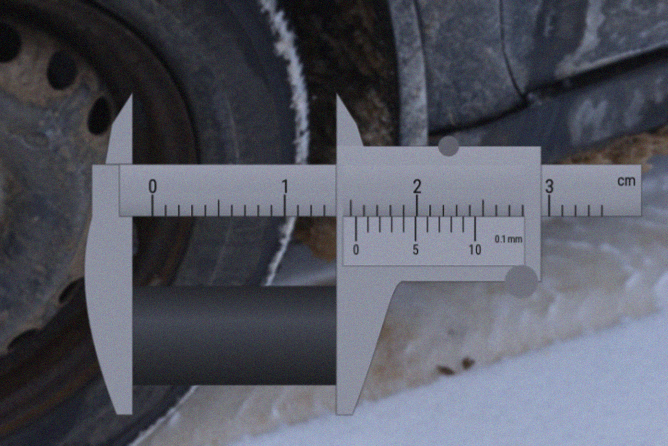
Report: 15.4 mm
